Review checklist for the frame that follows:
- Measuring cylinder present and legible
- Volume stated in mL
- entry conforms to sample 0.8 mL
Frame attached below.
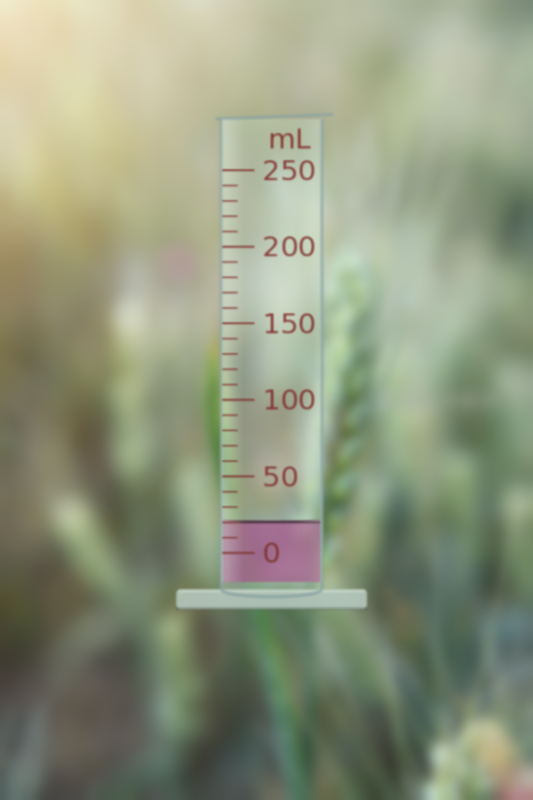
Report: 20 mL
